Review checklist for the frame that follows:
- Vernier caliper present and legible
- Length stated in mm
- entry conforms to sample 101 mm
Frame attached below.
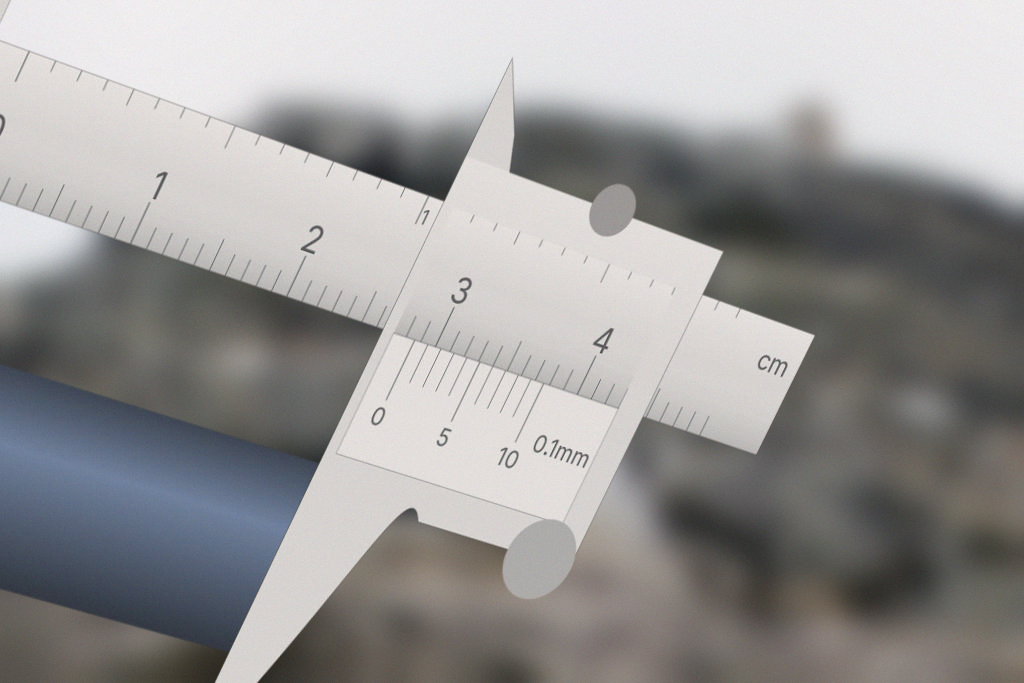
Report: 28.6 mm
